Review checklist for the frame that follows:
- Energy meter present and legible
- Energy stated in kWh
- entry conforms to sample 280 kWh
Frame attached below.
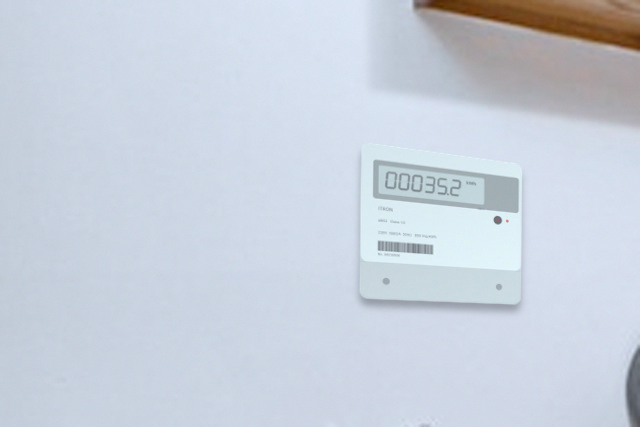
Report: 35.2 kWh
